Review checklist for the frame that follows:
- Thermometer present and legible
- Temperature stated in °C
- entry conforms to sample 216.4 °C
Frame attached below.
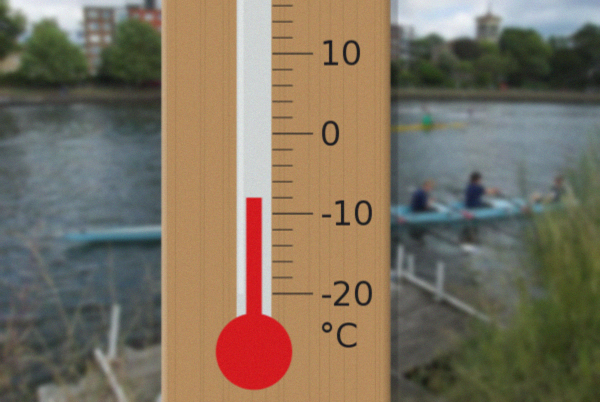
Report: -8 °C
